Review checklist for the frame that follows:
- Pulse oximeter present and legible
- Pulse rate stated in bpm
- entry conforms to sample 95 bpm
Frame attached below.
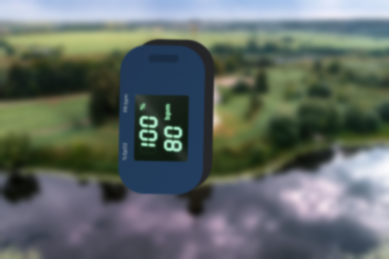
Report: 80 bpm
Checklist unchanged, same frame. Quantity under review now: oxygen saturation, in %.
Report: 100 %
